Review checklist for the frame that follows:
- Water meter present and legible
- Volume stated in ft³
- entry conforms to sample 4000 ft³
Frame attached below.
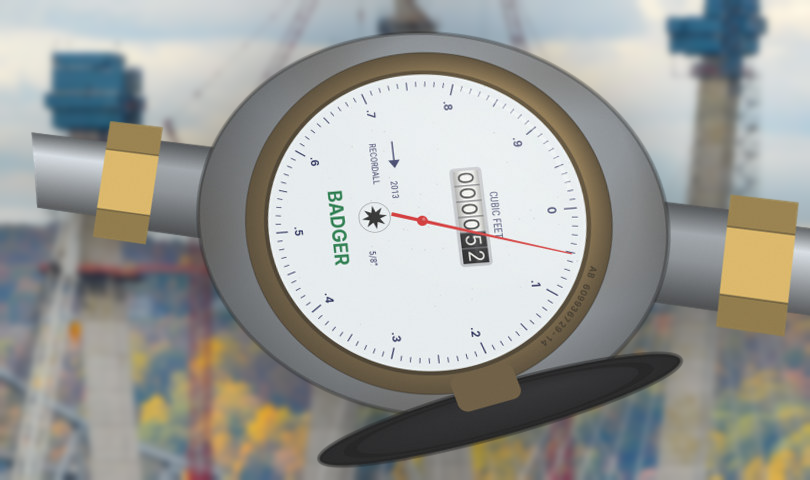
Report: 52.05 ft³
